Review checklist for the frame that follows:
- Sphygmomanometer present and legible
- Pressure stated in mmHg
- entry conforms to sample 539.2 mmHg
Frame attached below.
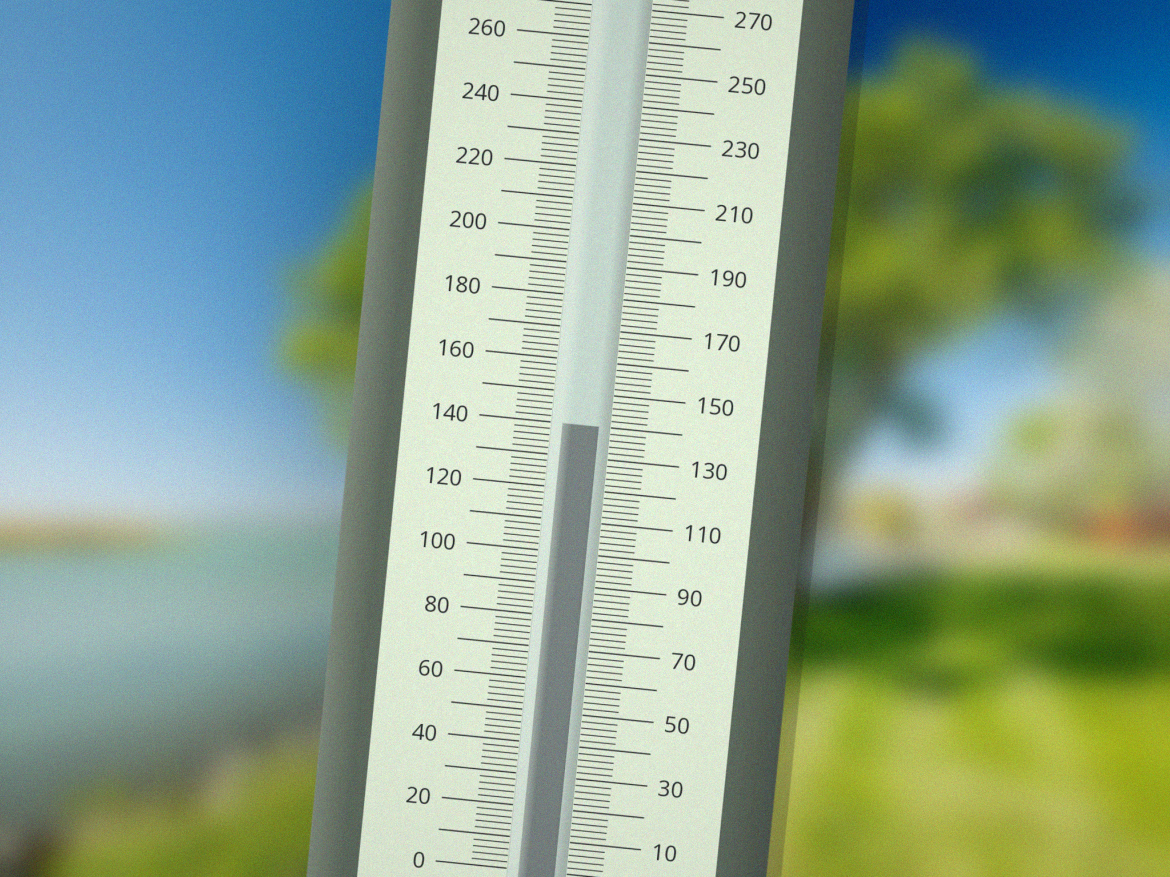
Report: 140 mmHg
